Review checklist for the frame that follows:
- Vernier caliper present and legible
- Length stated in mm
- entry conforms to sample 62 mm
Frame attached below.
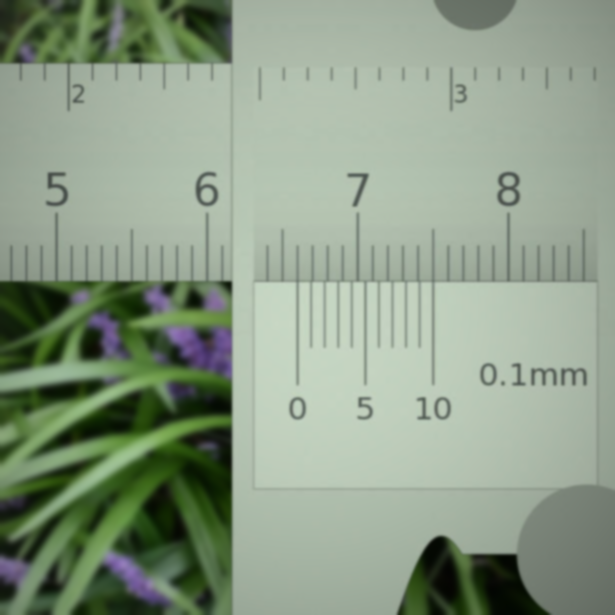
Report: 66.0 mm
